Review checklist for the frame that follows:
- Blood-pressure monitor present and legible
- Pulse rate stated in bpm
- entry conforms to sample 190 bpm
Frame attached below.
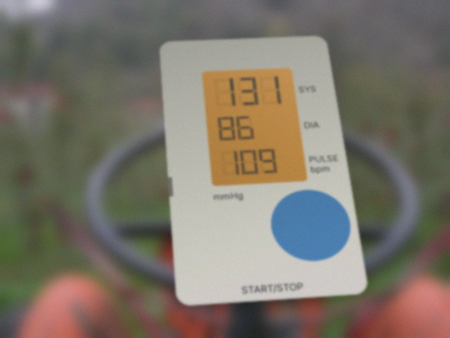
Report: 109 bpm
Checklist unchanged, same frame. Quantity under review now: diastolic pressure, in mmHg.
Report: 86 mmHg
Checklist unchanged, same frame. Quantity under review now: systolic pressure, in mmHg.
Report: 131 mmHg
